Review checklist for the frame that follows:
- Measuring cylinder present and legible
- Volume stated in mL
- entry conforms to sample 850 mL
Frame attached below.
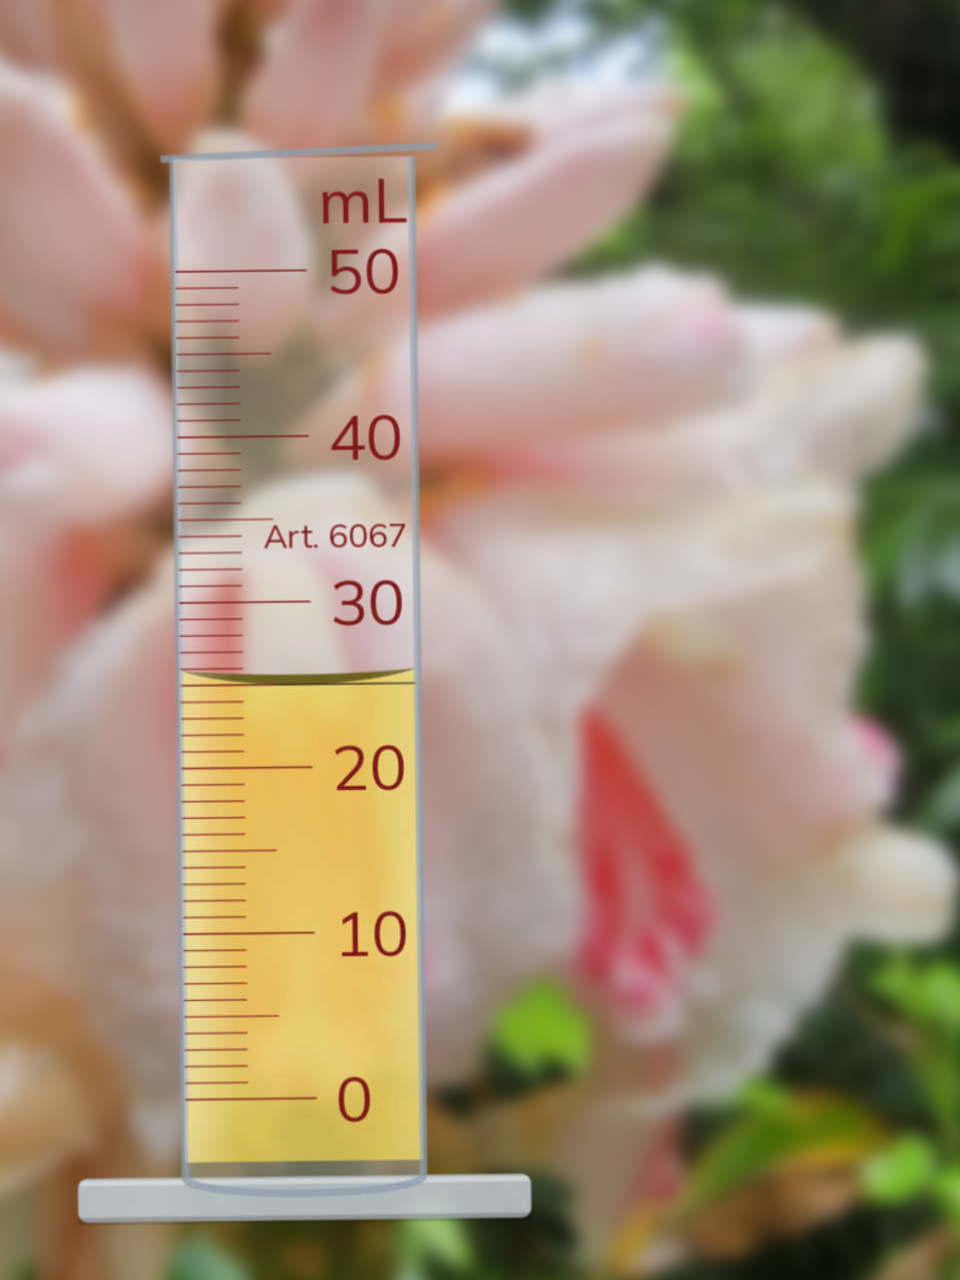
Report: 25 mL
